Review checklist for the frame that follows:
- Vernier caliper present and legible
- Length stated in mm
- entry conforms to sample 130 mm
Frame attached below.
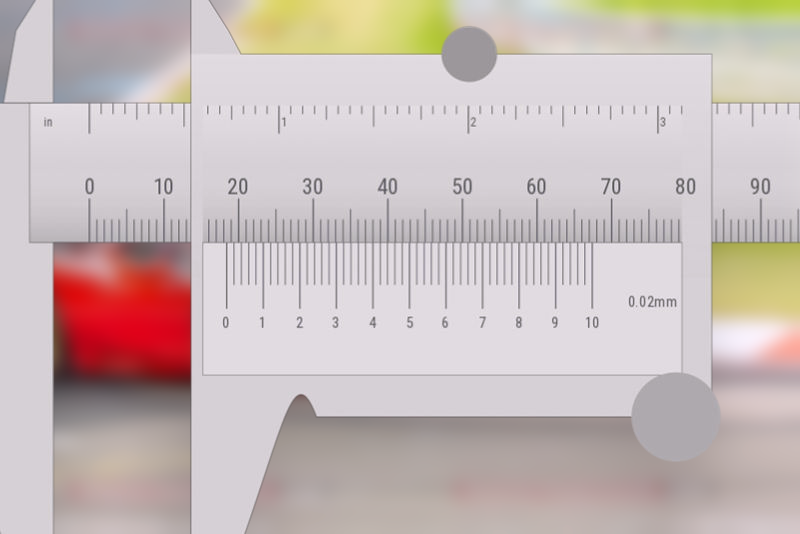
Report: 18.4 mm
